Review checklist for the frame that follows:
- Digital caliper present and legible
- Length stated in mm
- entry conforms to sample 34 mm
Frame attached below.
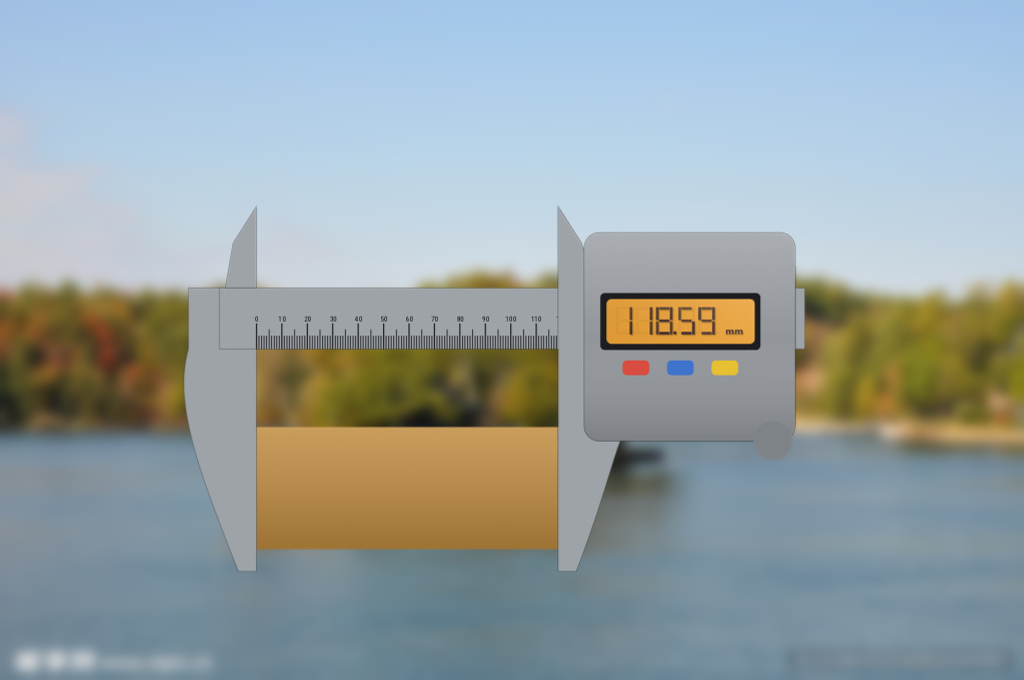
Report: 118.59 mm
